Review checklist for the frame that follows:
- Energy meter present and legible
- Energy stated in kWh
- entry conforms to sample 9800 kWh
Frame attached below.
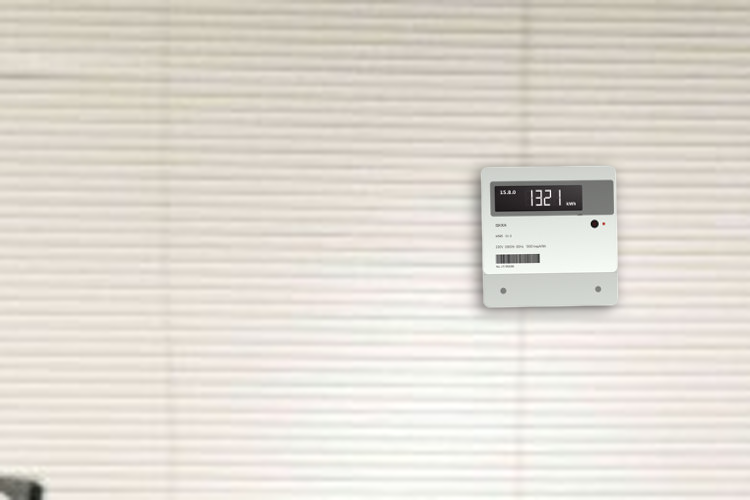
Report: 1321 kWh
